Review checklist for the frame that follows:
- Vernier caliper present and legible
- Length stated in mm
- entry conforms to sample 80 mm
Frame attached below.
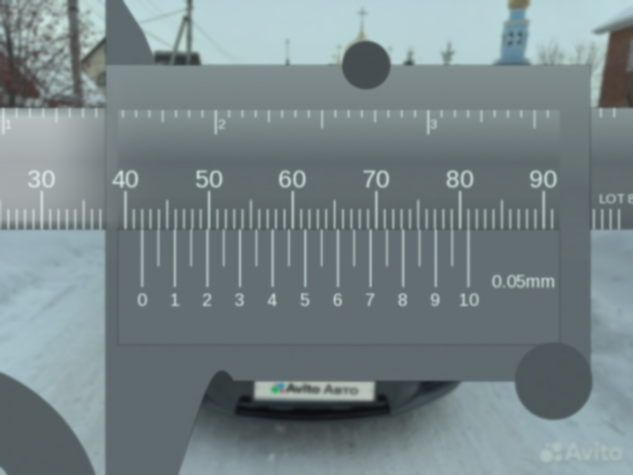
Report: 42.0 mm
